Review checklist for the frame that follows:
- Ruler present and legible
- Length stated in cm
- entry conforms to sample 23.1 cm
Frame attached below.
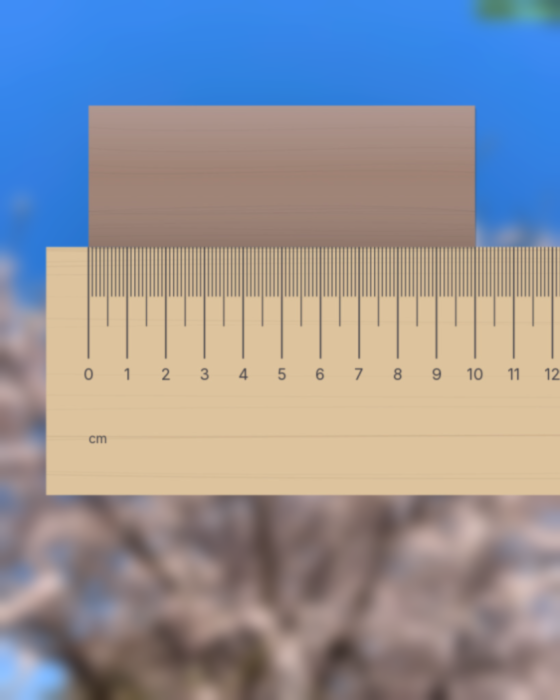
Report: 10 cm
